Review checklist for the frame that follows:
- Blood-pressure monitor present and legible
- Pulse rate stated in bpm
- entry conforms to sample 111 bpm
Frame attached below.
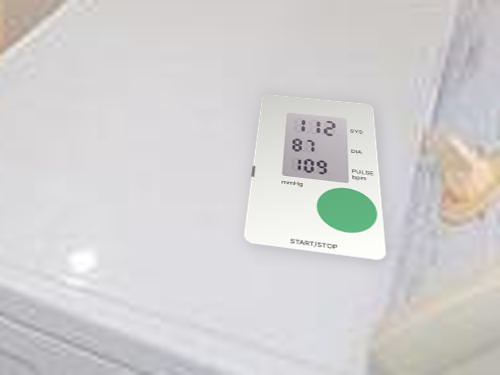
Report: 109 bpm
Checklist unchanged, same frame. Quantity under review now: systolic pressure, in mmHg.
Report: 112 mmHg
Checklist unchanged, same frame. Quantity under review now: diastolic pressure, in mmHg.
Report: 87 mmHg
